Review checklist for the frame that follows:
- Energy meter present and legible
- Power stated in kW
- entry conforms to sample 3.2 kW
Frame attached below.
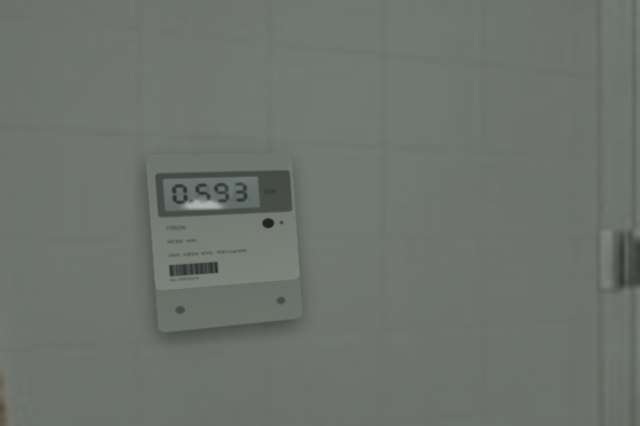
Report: 0.593 kW
